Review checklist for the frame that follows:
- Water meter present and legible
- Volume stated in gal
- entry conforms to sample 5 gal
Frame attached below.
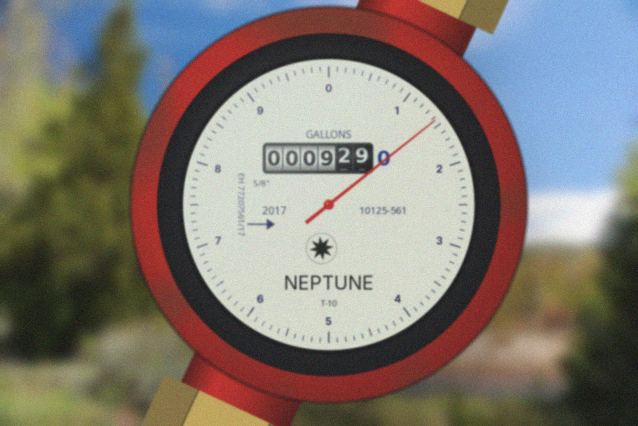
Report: 9291.4 gal
